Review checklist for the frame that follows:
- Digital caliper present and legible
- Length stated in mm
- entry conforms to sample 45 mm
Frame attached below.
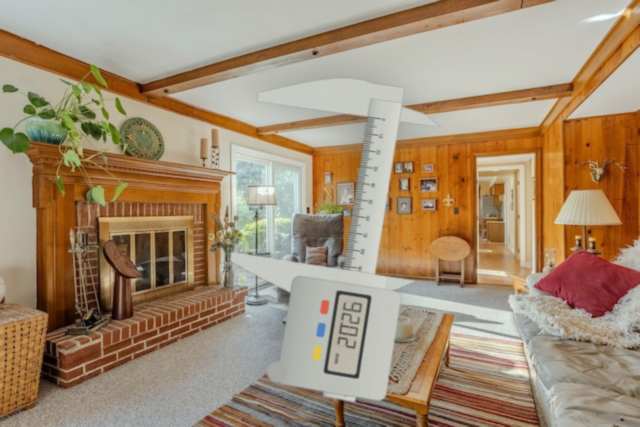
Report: 92.02 mm
